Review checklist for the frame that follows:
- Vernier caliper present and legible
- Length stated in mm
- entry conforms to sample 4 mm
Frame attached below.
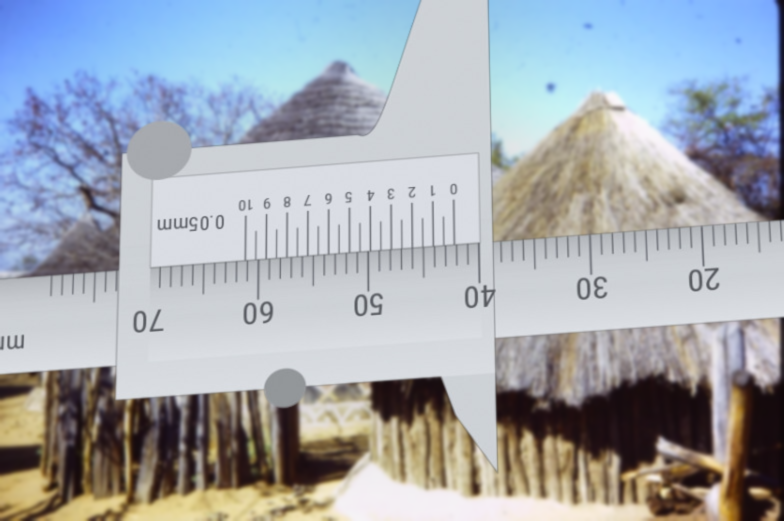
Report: 42.2 mm
